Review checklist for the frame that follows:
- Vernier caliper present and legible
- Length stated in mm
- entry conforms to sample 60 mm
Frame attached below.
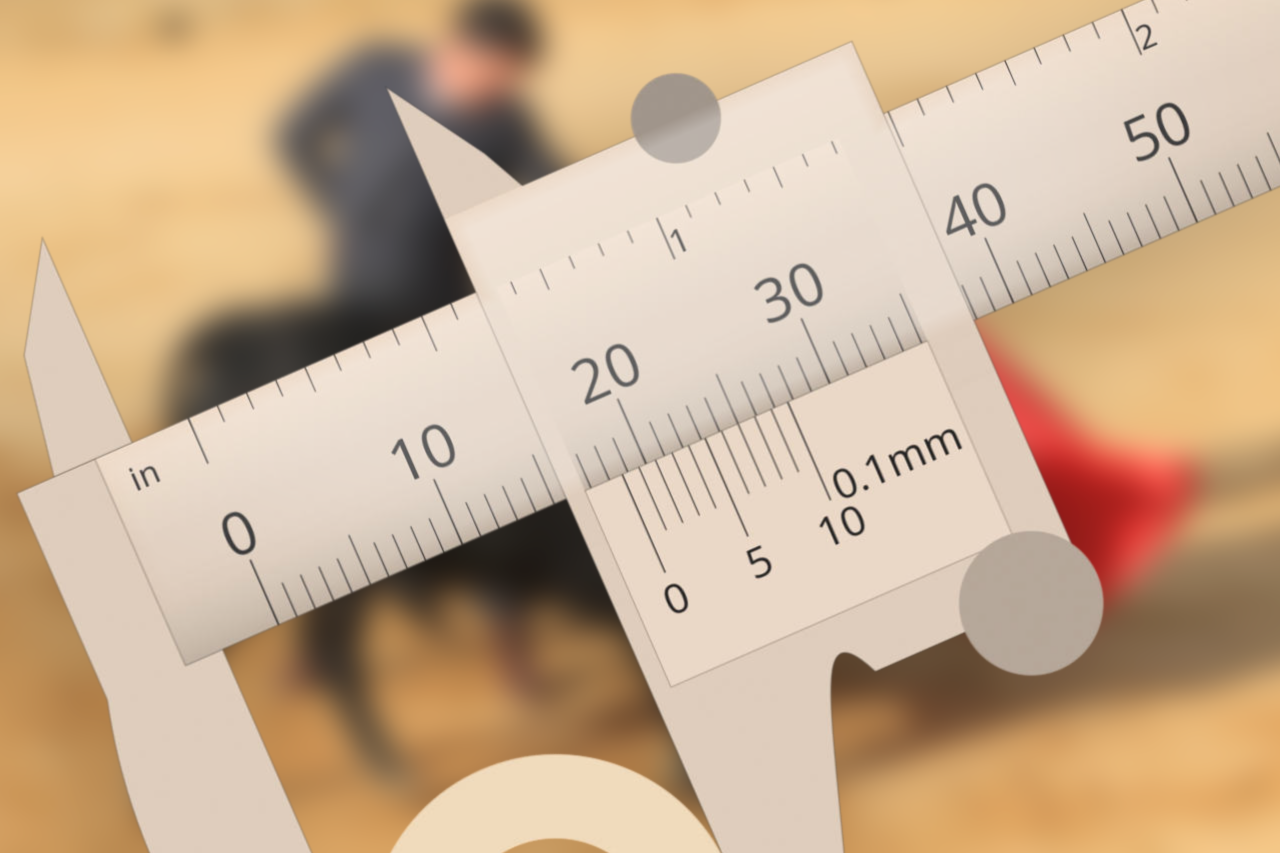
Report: 18.7 mm
